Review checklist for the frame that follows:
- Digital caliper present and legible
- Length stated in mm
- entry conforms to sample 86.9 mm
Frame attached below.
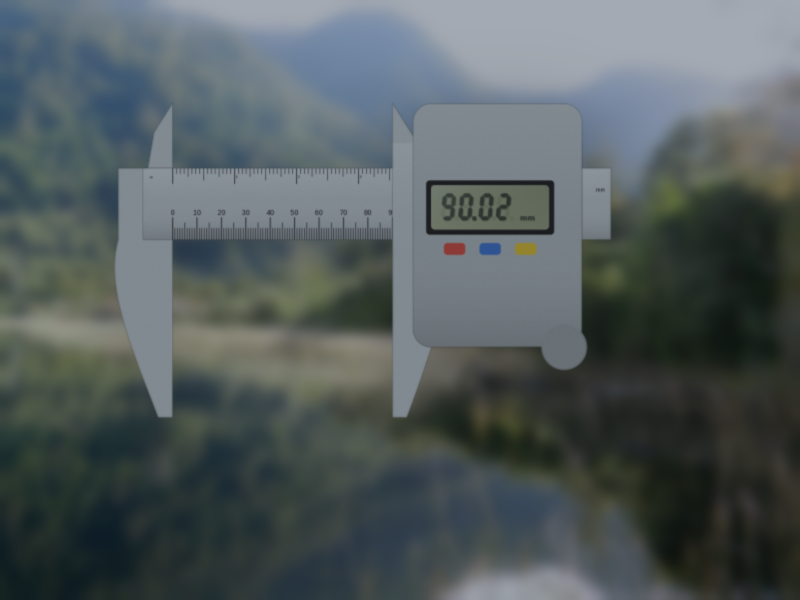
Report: 90.02 mm
